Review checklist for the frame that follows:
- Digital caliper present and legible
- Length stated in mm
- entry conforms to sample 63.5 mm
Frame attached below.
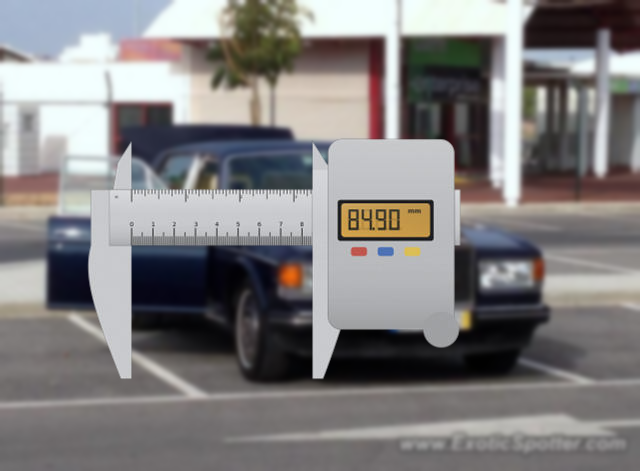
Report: 84.90 mm
